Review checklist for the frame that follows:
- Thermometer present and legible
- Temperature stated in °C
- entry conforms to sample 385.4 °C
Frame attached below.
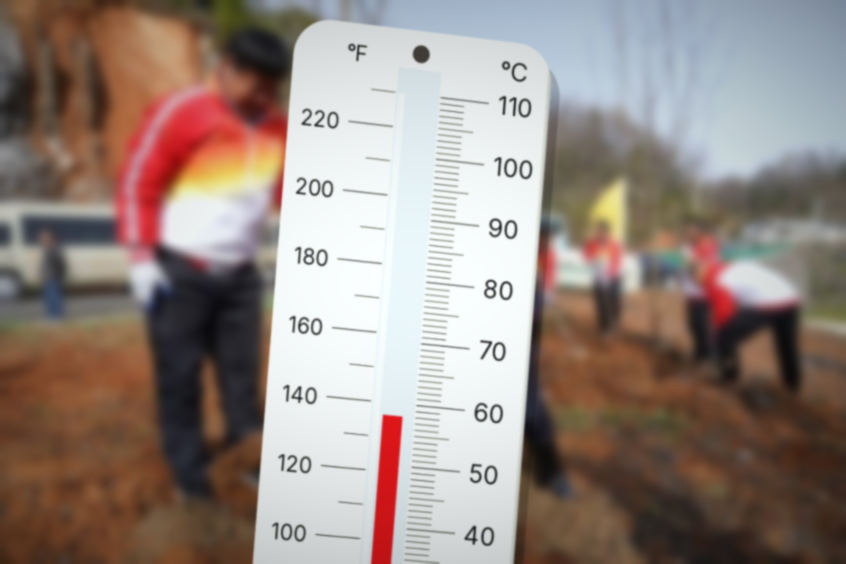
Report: 58 °C
